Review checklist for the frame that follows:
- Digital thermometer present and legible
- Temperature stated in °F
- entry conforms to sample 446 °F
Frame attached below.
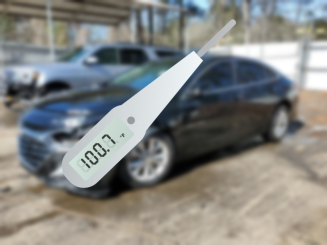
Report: 100.7 °F
